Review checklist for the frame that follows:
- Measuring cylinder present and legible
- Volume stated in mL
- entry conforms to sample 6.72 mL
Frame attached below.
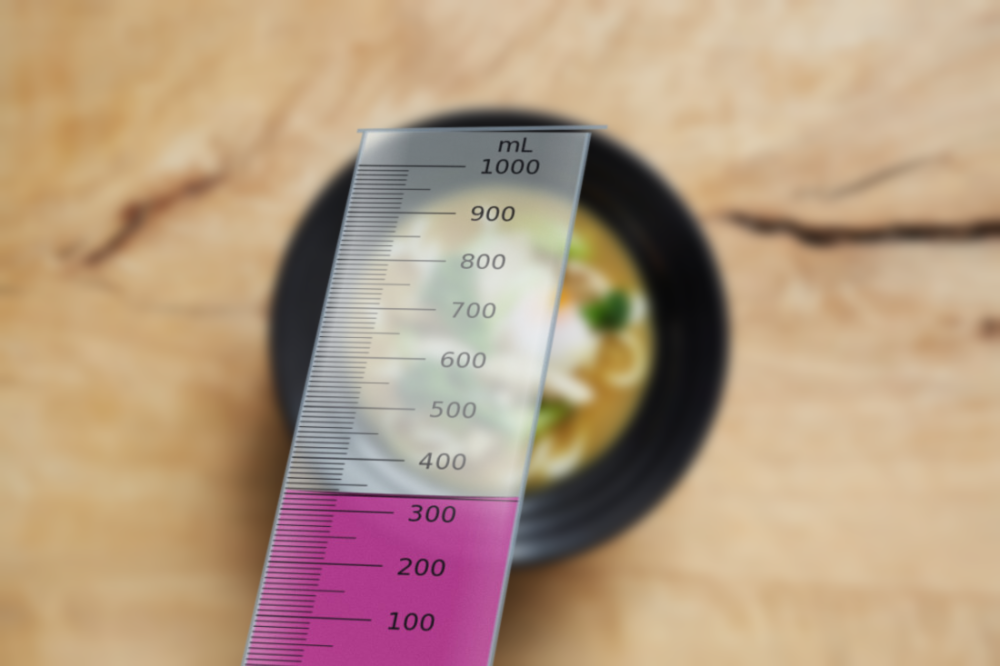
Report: 330 mL
